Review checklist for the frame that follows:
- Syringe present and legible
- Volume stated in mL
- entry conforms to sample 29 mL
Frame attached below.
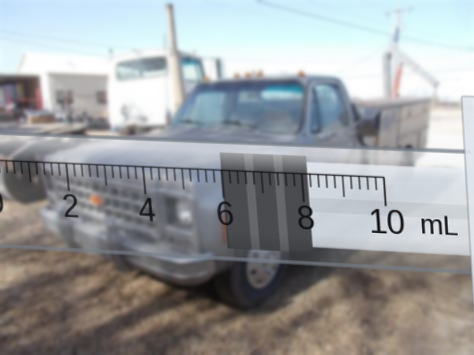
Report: 6 mL
